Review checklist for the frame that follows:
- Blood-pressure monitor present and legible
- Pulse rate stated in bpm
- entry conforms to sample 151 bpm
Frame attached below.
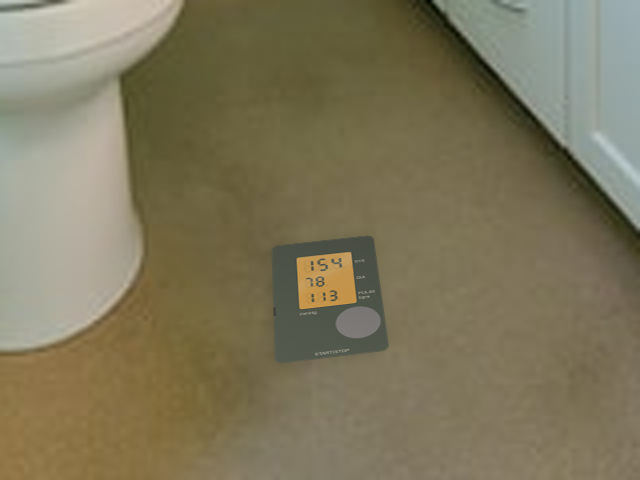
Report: 113 bpm
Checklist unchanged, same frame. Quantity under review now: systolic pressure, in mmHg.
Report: 154 mmHg
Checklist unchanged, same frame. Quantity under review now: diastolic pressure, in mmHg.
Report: 78 mmHg
